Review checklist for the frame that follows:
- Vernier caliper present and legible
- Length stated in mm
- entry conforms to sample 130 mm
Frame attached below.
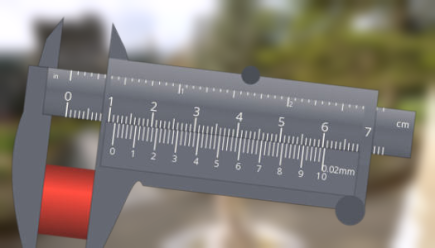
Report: 11.5 mm
